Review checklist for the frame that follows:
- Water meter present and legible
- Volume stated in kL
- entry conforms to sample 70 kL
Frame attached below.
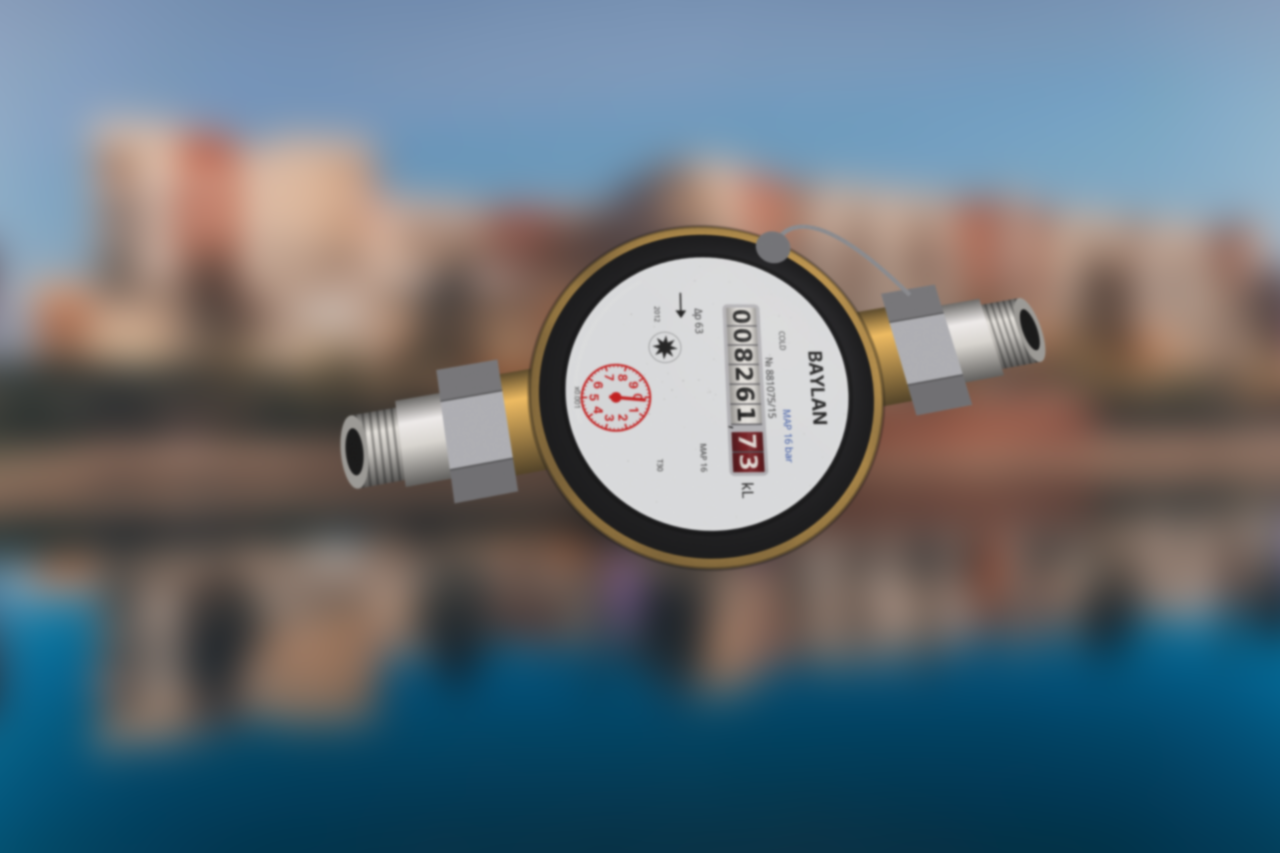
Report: 8261.730 kL
